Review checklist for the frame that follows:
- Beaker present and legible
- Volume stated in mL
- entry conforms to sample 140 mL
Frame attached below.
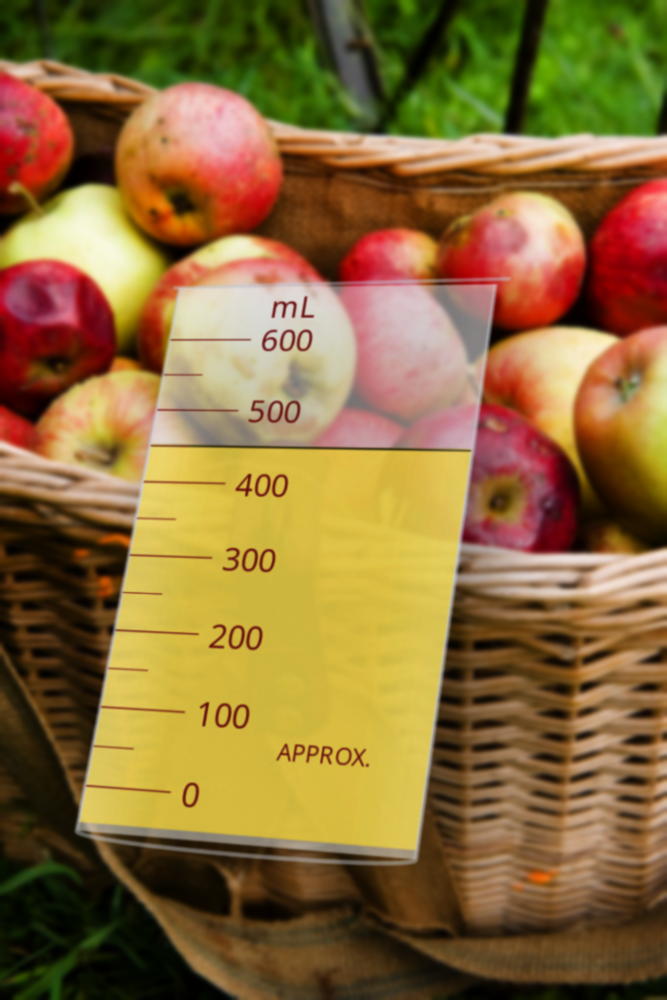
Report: 450 mL
